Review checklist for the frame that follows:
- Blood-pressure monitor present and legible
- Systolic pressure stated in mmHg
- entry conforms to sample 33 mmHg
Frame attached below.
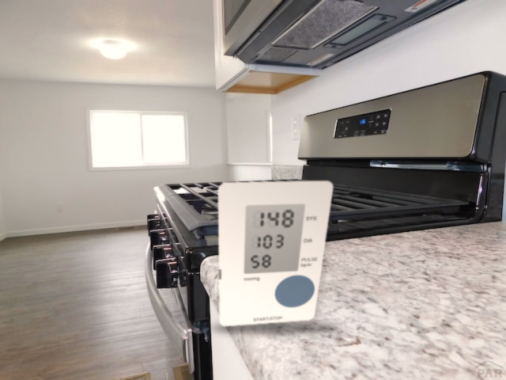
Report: 148 mmHg
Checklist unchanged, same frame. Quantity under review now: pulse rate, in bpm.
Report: 58 bpm
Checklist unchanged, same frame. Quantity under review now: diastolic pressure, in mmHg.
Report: 103 mmHg
